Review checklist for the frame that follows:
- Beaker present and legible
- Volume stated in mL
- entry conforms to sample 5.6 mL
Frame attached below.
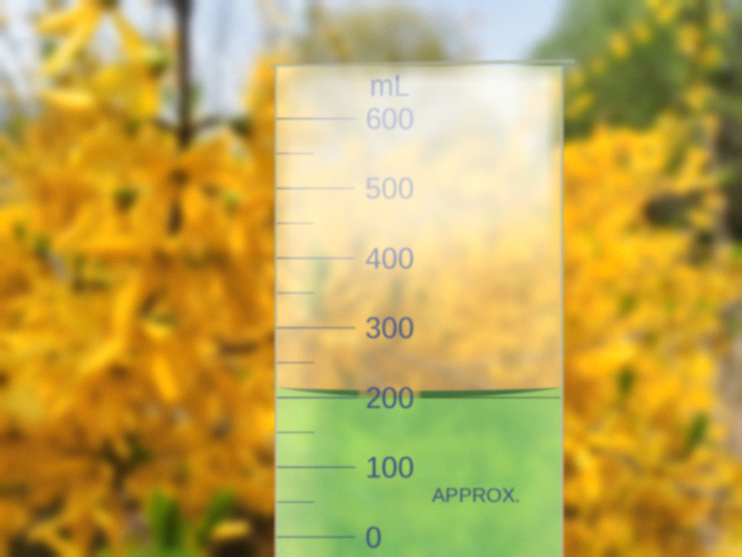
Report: 200 mL
